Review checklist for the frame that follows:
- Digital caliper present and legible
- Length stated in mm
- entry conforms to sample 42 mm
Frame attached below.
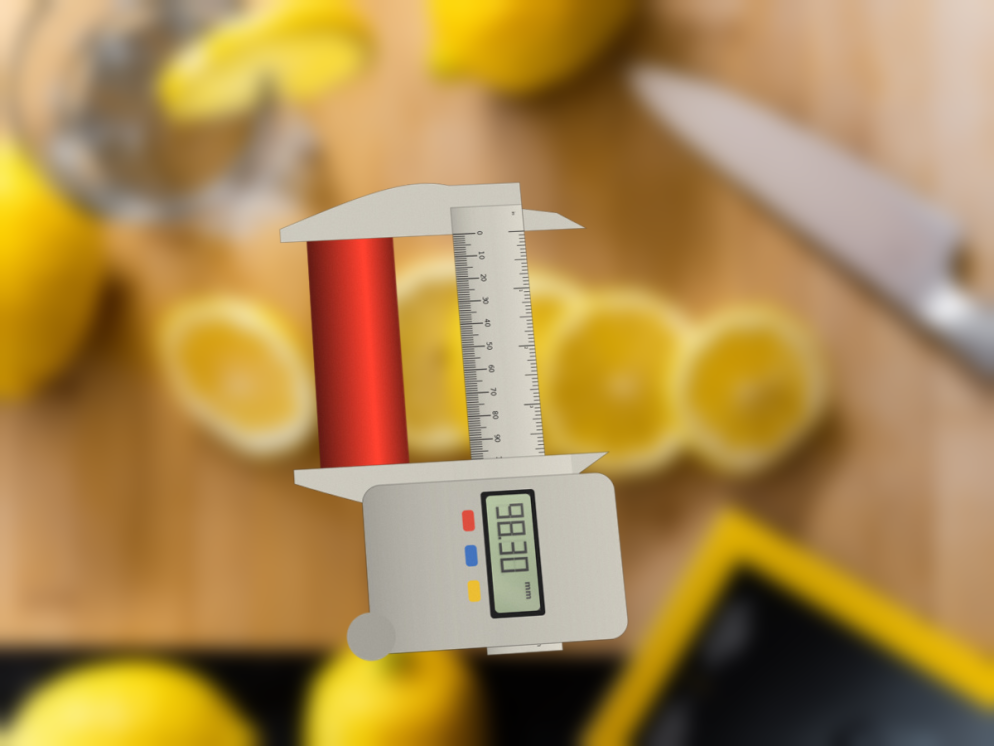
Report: 98.30 mm
